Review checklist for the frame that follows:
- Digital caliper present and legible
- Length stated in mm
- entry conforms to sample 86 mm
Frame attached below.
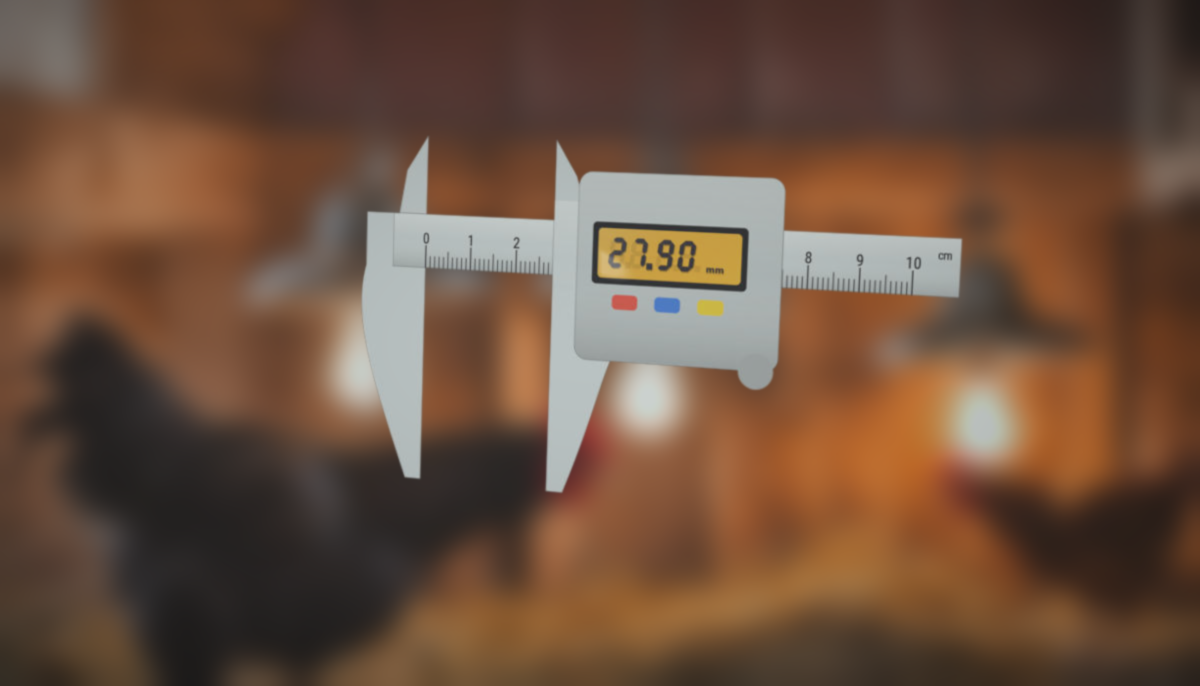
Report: 27.90 mm
